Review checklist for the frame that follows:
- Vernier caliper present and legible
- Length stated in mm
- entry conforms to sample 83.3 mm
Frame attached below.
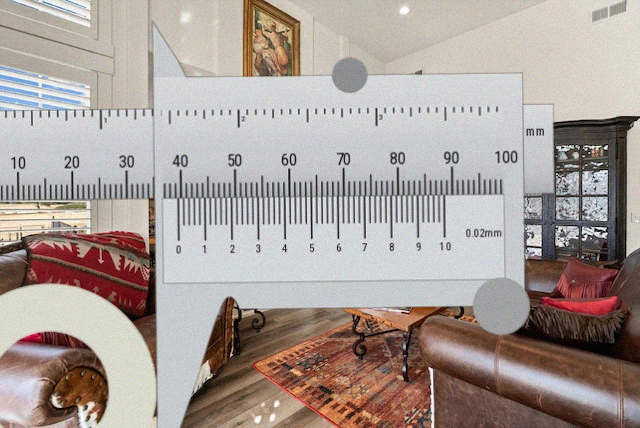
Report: 39.5 mm
